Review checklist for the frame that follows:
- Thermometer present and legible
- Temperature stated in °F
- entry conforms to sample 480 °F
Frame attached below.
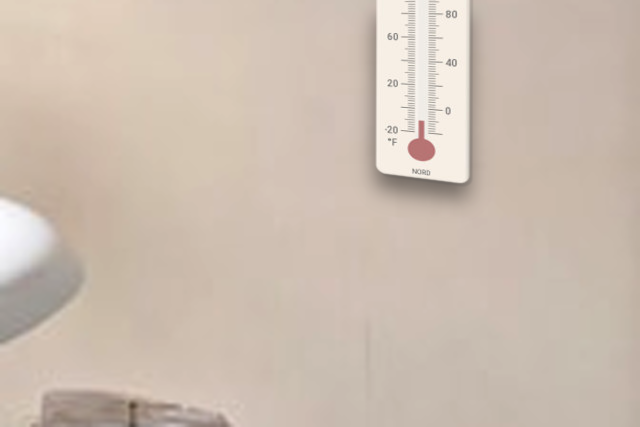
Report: -10 °F
